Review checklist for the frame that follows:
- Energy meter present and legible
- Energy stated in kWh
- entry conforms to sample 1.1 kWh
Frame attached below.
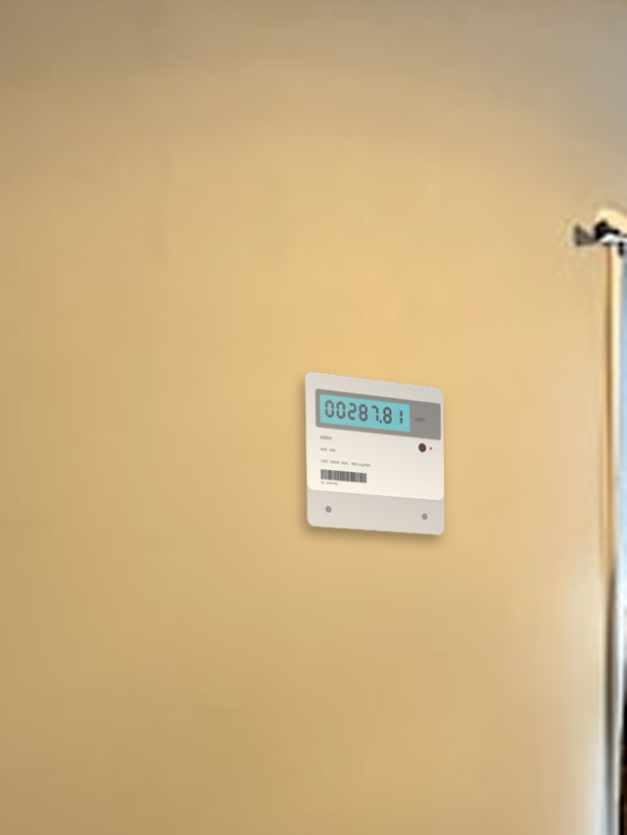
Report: 287.81 kWh
